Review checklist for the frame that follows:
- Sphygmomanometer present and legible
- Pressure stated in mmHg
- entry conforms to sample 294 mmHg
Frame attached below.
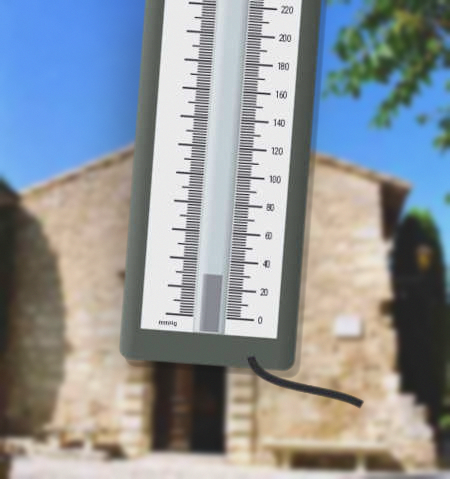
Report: 30 mmHg
